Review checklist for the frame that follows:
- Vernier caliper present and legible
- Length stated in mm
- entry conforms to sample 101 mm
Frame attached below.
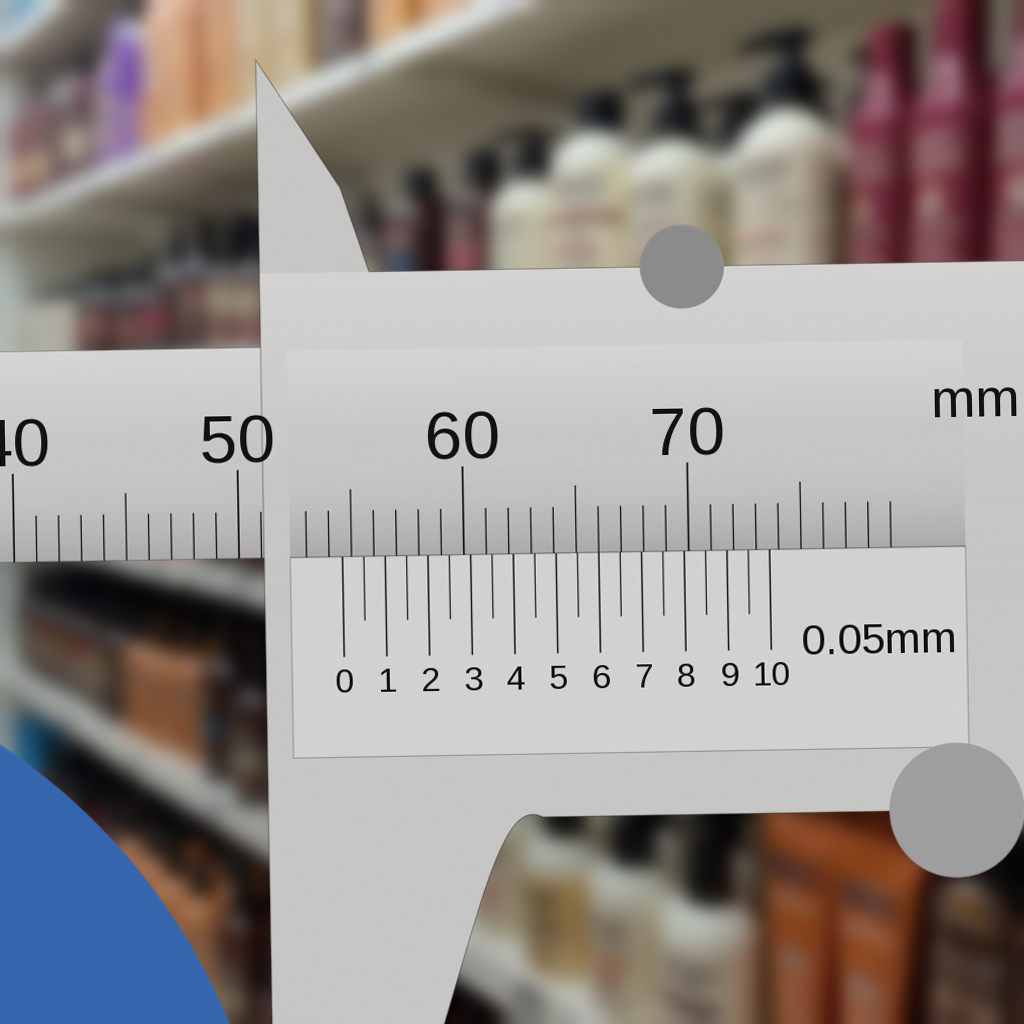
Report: 54.6 mm
